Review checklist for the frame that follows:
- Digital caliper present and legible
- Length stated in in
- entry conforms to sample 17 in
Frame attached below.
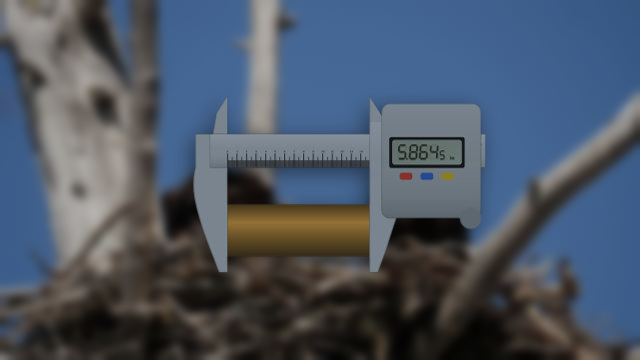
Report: 5.8645 in
